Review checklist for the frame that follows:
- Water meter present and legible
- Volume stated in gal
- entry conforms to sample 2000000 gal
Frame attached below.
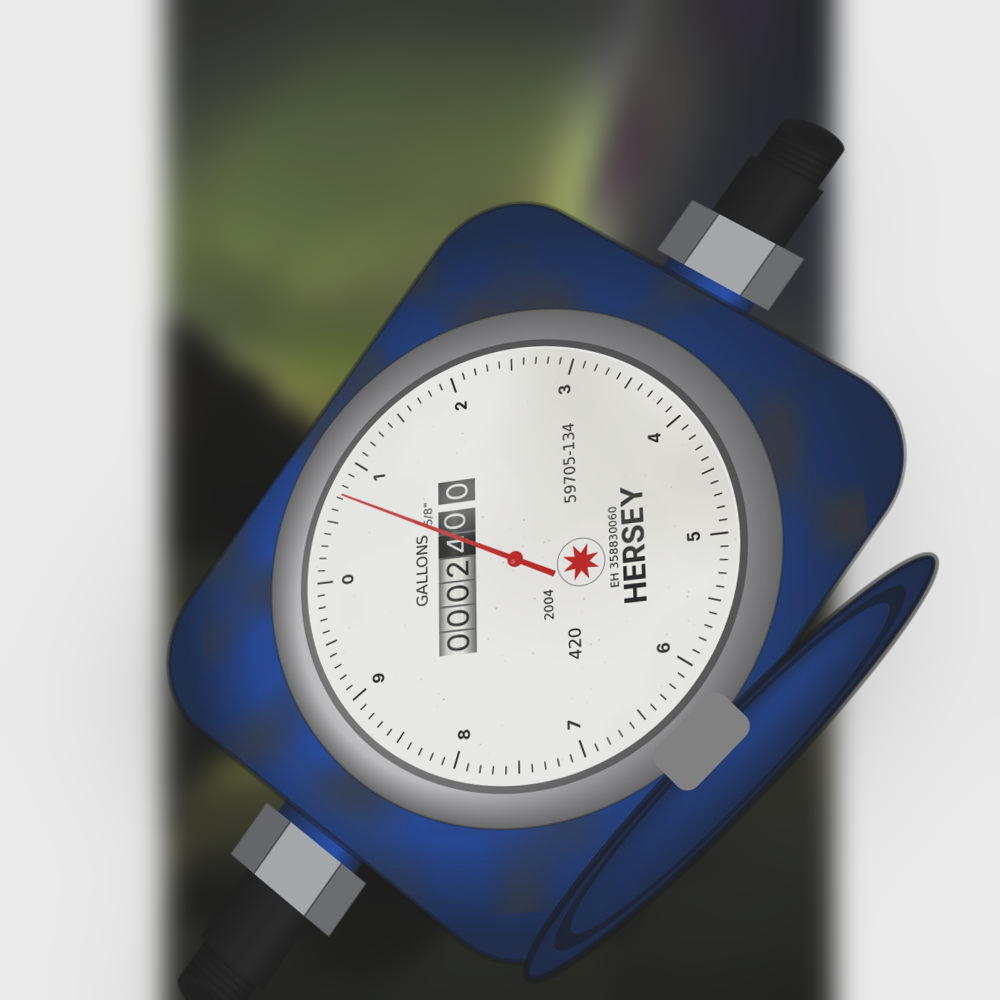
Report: 2400.7 gal
